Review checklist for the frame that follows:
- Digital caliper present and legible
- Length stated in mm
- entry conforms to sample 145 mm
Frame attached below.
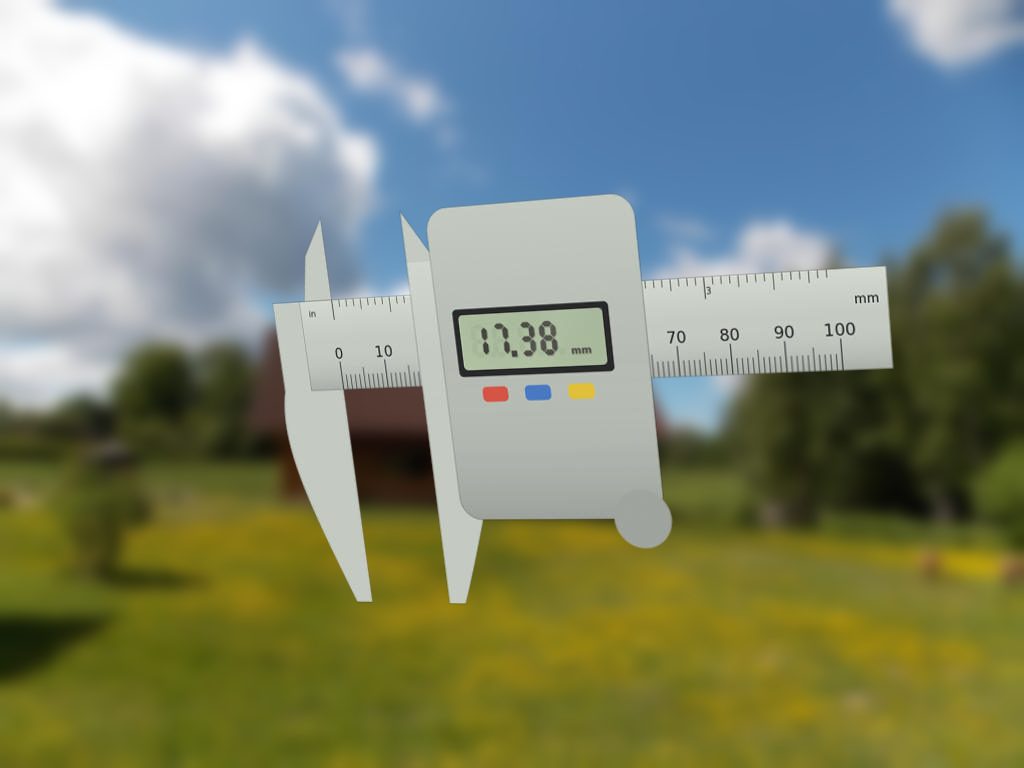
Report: 17.38 mm
